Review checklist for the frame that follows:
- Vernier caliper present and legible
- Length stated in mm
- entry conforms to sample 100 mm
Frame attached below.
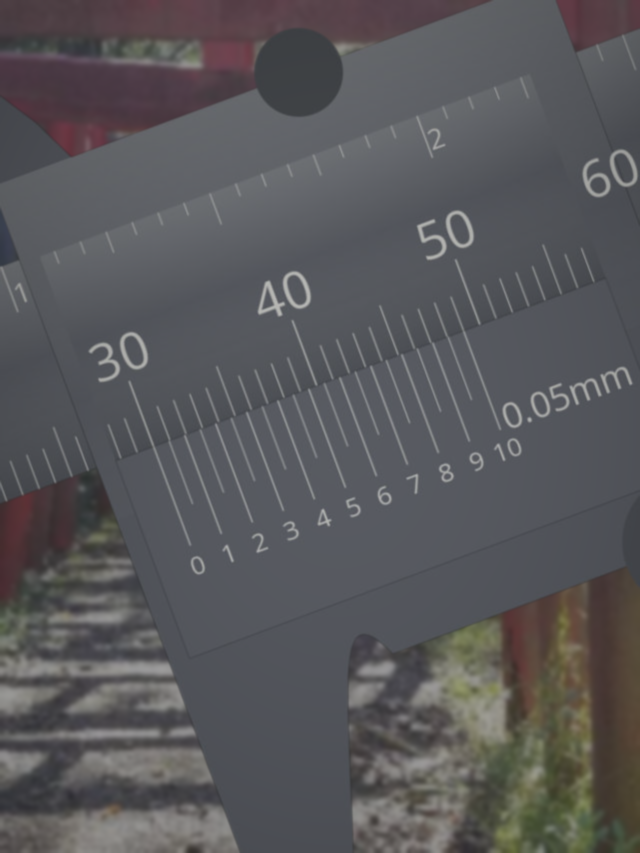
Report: 30.0 mm
